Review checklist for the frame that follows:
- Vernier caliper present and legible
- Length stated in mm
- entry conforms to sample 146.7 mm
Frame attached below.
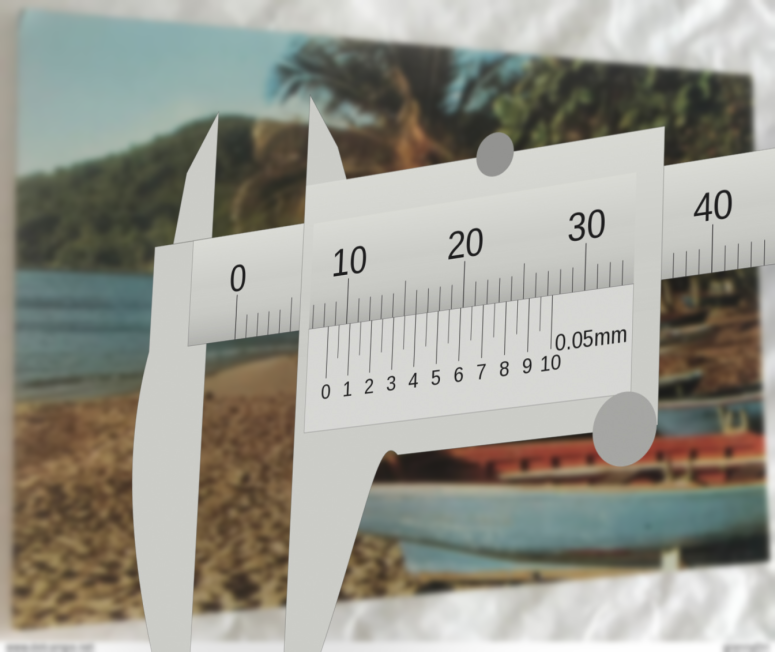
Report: 8.4 mm
